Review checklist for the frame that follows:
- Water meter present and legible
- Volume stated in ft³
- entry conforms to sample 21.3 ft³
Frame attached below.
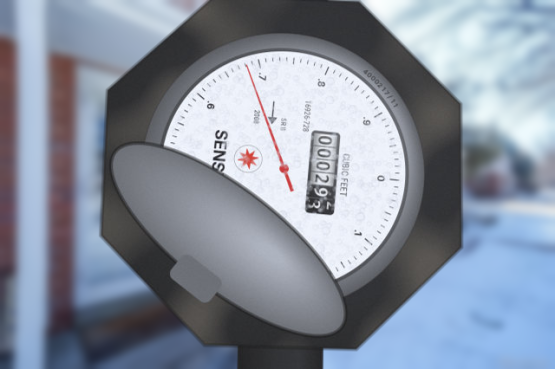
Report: 292.68 ft³
